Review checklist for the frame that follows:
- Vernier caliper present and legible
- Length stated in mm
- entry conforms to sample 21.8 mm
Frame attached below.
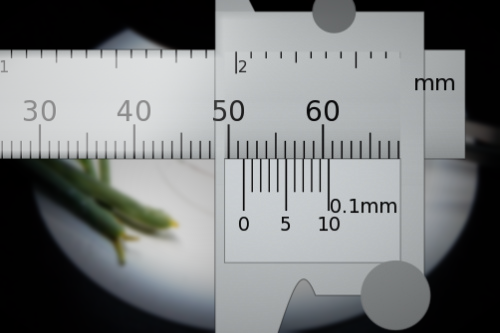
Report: 51.6 mm
